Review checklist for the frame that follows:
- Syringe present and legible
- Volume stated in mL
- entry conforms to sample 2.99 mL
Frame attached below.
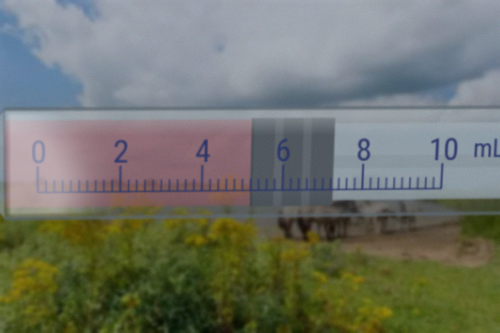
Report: 5.2 mL
